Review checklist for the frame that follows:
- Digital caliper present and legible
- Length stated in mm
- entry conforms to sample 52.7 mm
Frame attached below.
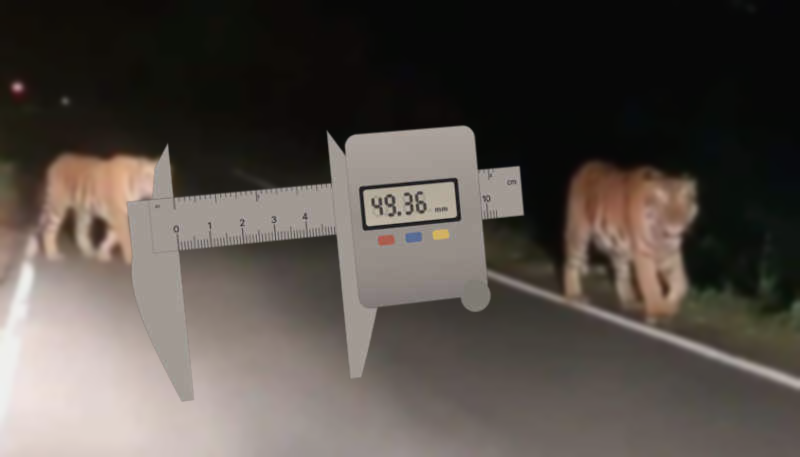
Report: 49.36 mm
